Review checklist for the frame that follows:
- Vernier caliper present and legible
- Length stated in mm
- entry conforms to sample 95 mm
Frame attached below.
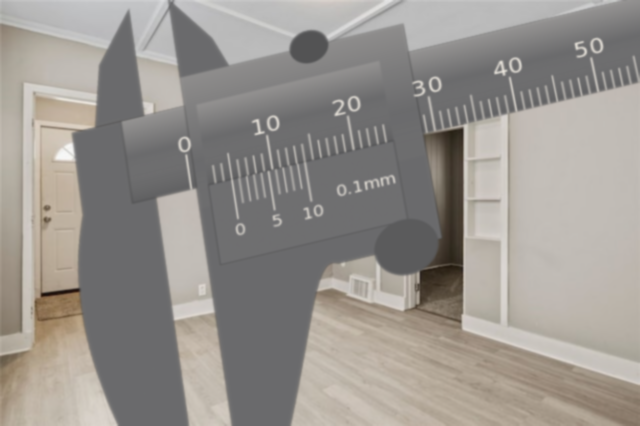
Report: 5.0 mm
